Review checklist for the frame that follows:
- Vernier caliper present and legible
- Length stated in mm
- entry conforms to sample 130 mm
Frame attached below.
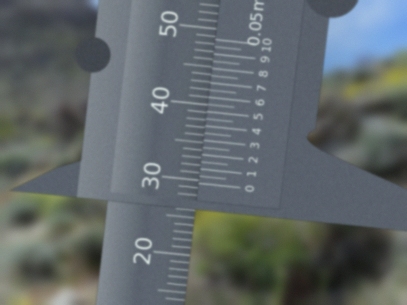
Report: 29.6 mm
